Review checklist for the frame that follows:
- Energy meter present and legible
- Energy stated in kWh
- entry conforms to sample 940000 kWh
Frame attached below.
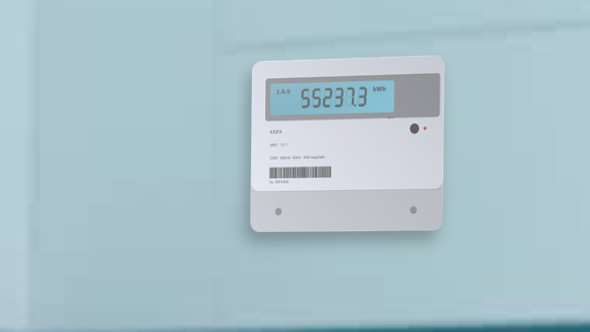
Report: 55237.3 kWh
